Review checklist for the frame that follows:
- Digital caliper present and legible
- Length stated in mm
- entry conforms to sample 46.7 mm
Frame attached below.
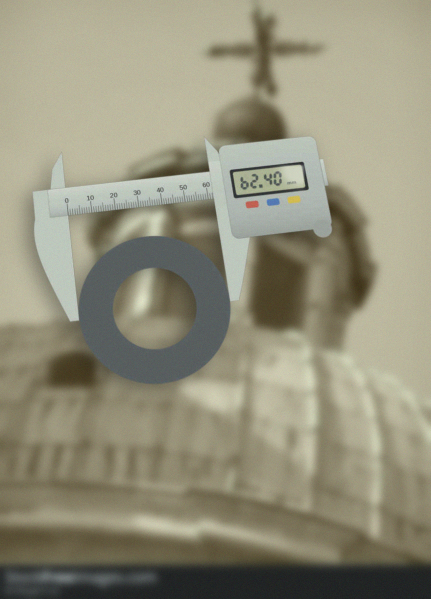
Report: 62.40 mm
